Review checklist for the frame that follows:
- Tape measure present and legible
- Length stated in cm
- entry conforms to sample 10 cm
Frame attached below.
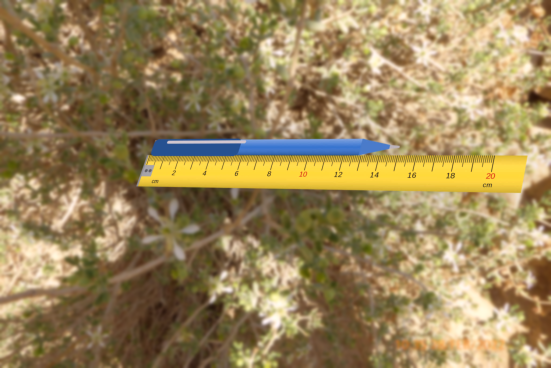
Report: 15 cm
